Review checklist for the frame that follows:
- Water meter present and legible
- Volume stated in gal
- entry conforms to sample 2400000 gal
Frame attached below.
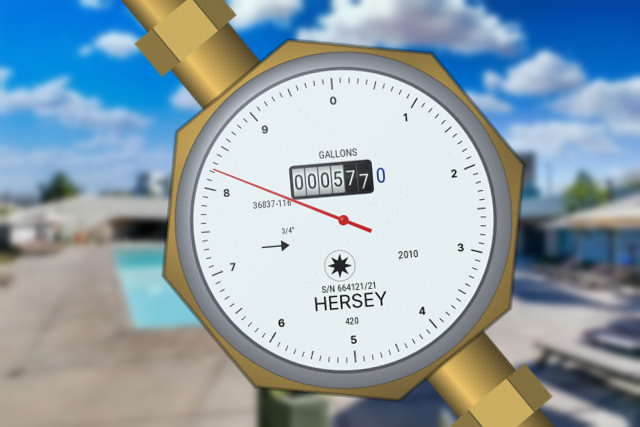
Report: 5768.2 gal
